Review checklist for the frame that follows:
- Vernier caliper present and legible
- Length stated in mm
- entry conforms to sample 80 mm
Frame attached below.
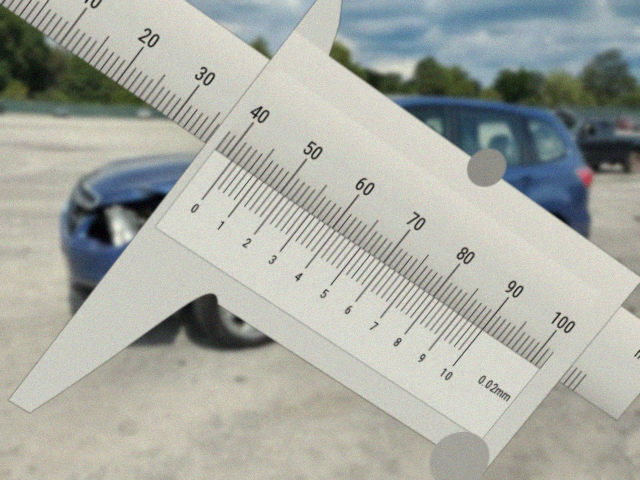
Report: 41.0 mm
